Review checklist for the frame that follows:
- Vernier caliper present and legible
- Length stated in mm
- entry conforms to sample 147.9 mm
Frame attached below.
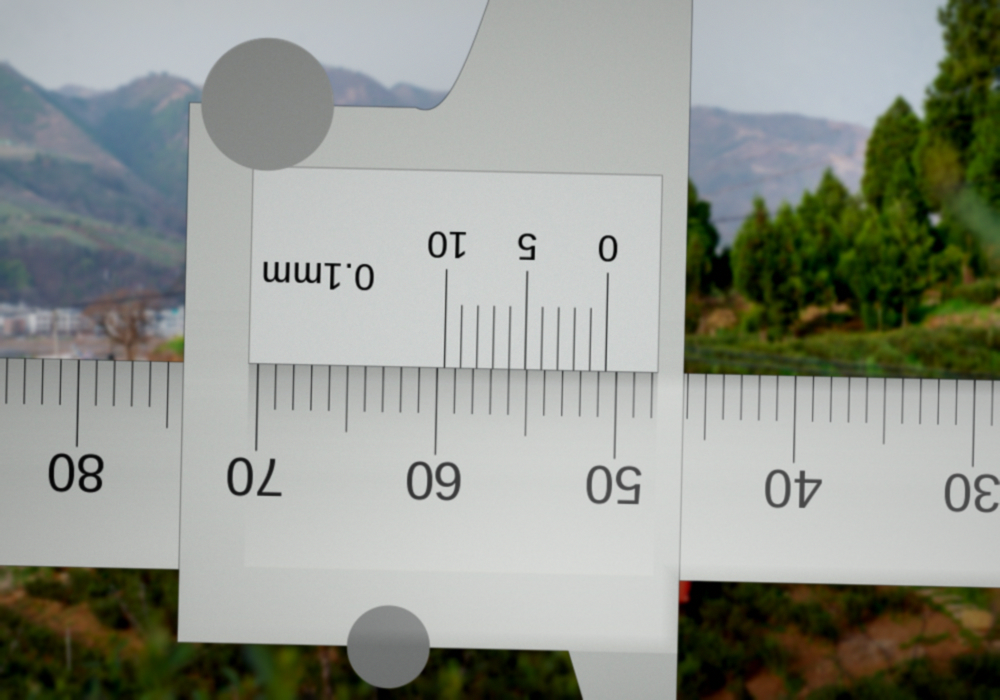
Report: 50.6 mm
